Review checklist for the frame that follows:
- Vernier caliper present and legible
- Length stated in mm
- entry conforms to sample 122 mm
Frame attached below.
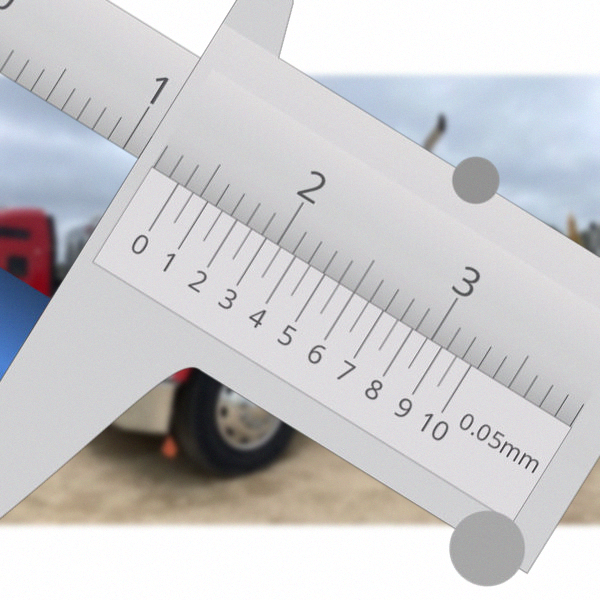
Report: 13.6 mm
